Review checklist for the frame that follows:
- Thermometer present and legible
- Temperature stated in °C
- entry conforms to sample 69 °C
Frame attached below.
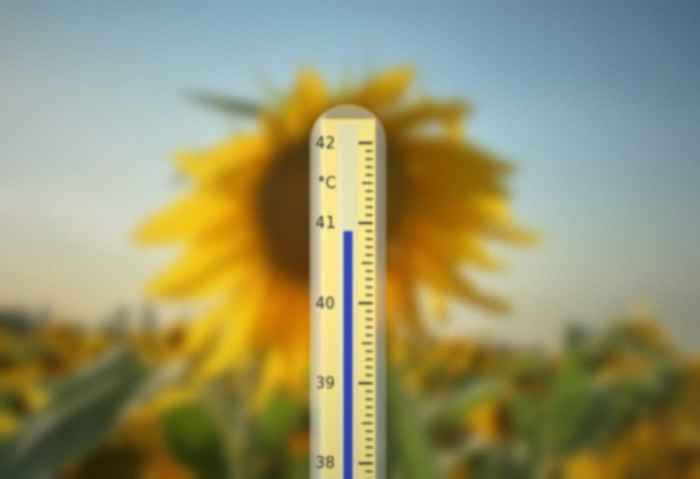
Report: 40.9 °C
